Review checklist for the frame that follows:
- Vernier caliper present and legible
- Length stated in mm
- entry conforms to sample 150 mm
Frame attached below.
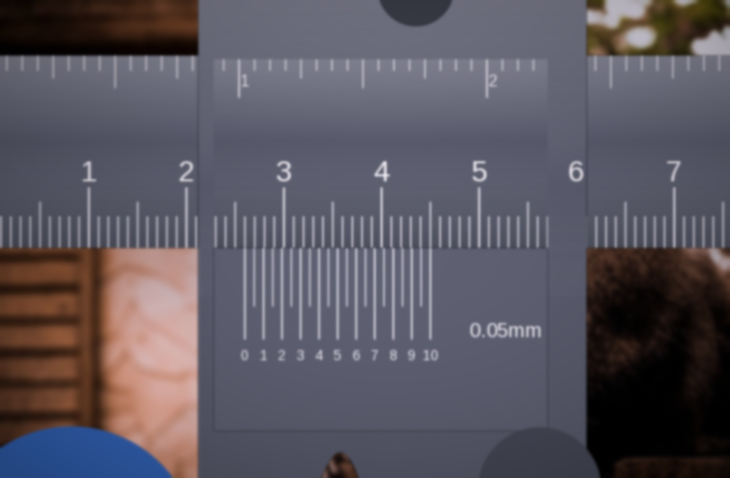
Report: 26.0 mm
